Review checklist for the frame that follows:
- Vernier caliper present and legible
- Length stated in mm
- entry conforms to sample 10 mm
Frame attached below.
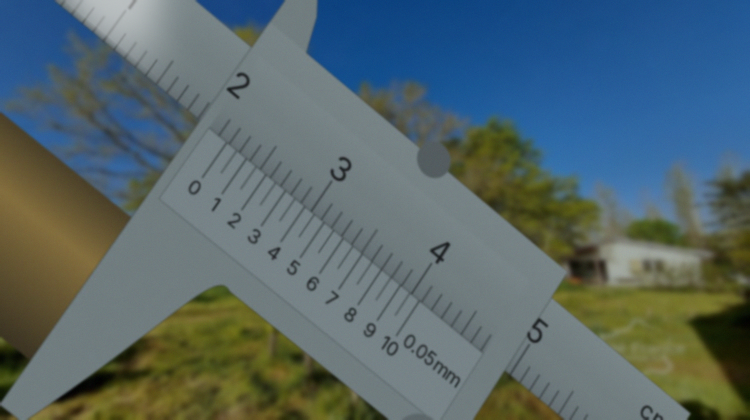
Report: 21.8 mm
